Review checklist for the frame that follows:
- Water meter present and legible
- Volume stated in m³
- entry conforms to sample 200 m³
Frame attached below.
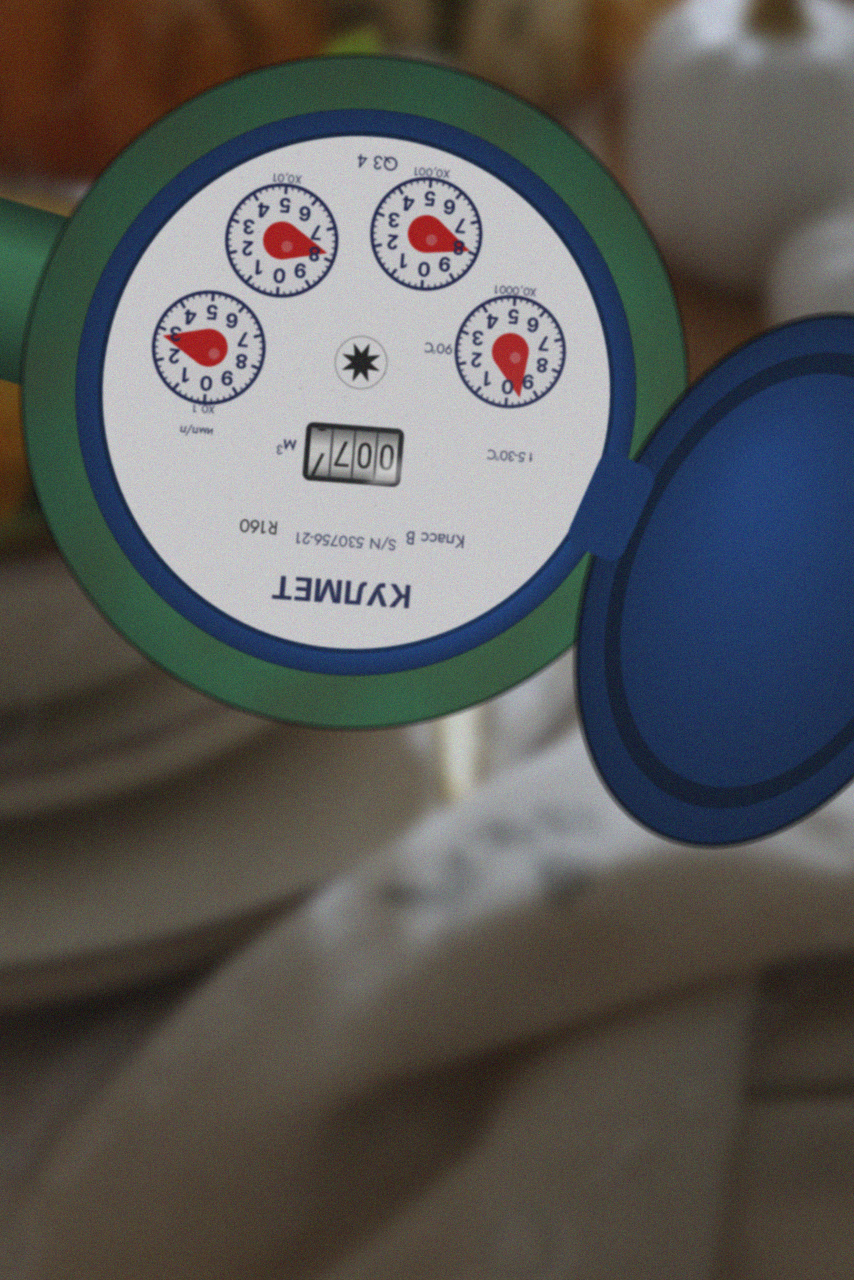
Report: 77.2779 m³
